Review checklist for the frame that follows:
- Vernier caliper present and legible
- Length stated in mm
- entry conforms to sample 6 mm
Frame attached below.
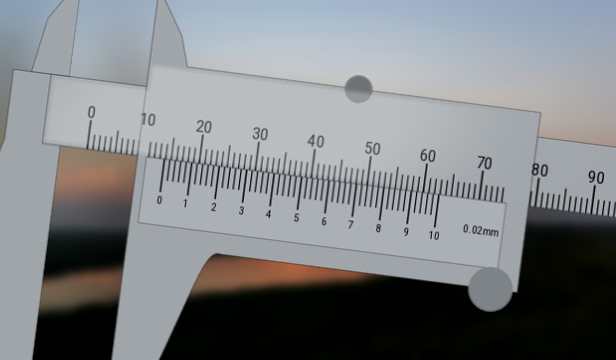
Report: 13.8 mm
